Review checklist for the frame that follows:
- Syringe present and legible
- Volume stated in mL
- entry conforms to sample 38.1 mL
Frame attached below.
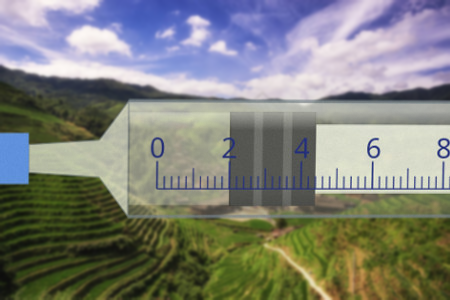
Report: 2 mL
